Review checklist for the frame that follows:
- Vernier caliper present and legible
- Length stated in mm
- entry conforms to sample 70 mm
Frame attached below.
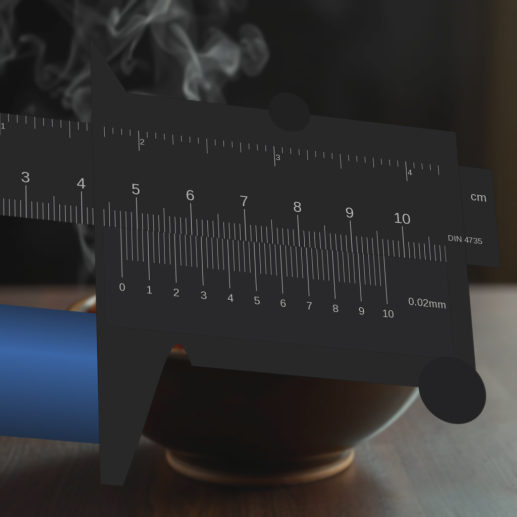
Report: 47.0 mm
